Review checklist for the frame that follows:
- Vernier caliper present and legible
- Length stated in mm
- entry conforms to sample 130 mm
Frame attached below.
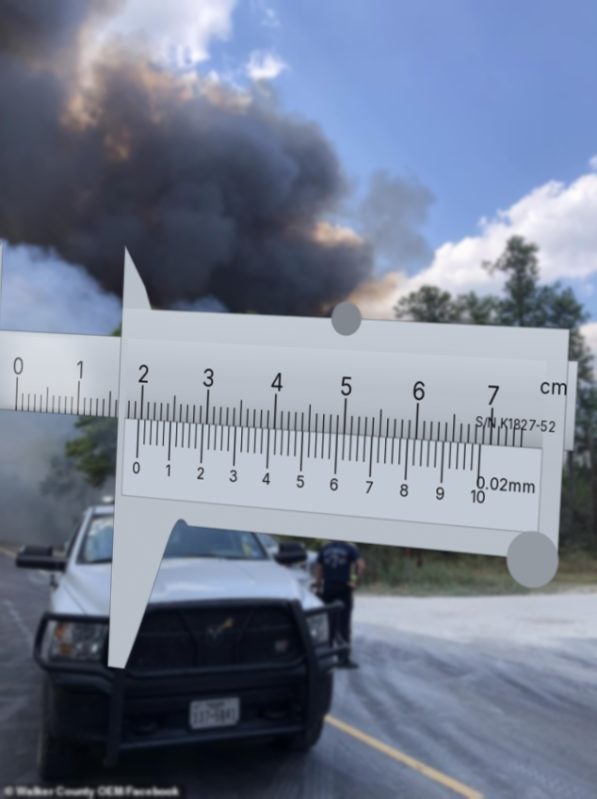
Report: 19.6 mm
